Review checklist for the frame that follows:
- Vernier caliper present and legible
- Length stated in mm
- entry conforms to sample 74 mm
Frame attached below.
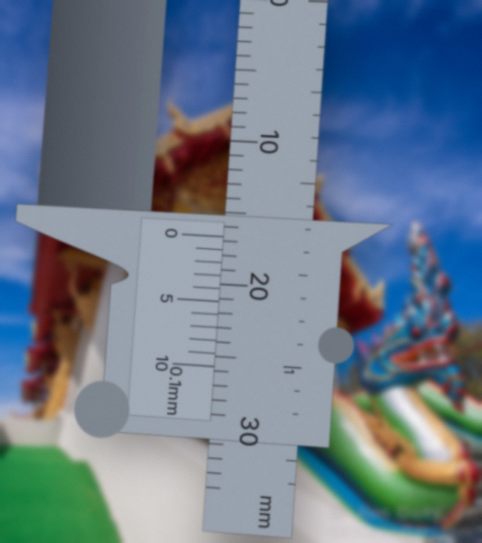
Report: 16.7 mm
